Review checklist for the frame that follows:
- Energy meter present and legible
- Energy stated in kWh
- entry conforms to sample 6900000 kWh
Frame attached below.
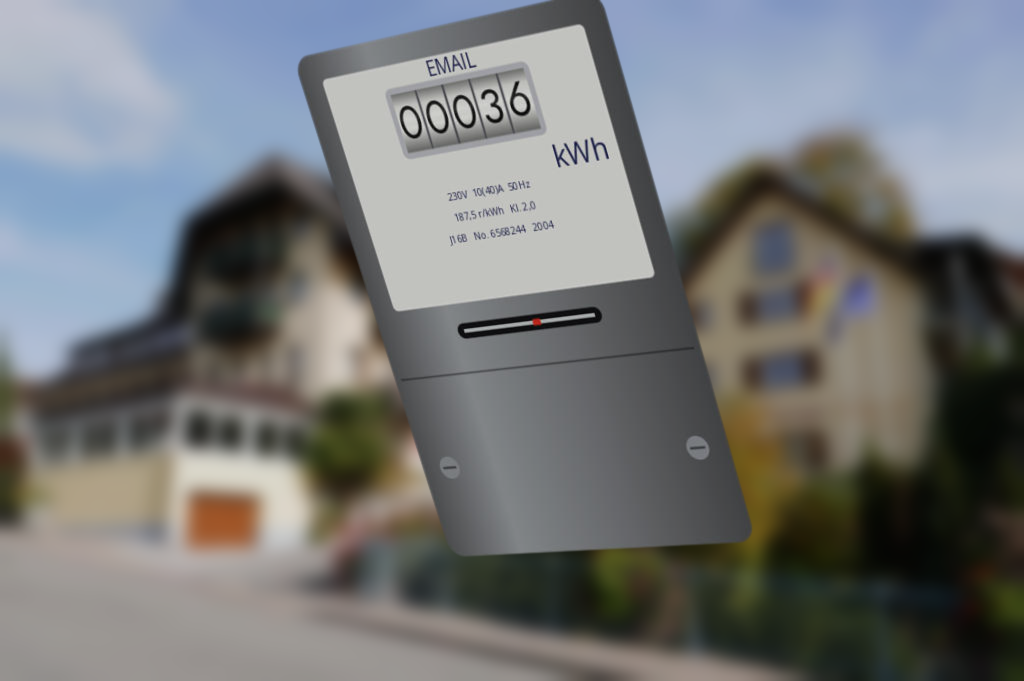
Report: 36 kWh
